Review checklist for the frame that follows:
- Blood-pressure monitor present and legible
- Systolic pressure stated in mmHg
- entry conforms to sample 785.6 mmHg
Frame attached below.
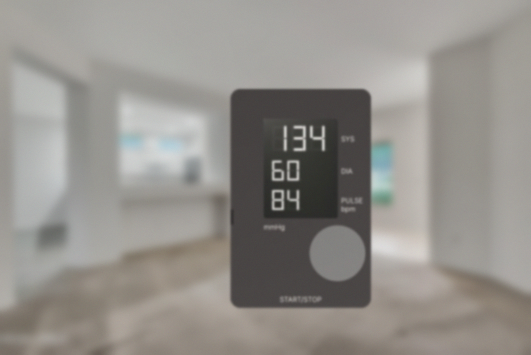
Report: 134 mmHg
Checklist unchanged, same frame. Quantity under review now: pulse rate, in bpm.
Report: 84 bpm
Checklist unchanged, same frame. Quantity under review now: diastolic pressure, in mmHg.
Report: 60 mmHg
